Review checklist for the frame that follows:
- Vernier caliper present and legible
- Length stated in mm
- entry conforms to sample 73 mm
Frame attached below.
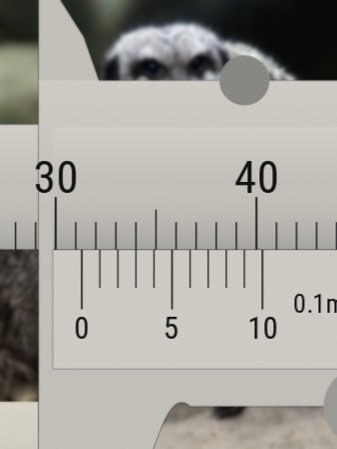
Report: 31.3 mm
